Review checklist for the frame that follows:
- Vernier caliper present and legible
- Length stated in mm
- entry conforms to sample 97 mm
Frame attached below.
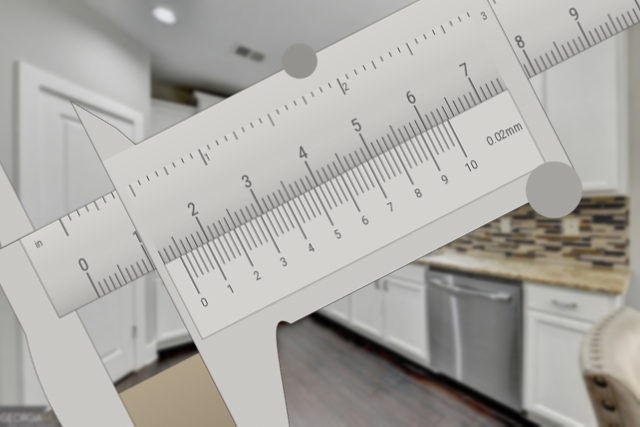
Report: 14.8 mm
